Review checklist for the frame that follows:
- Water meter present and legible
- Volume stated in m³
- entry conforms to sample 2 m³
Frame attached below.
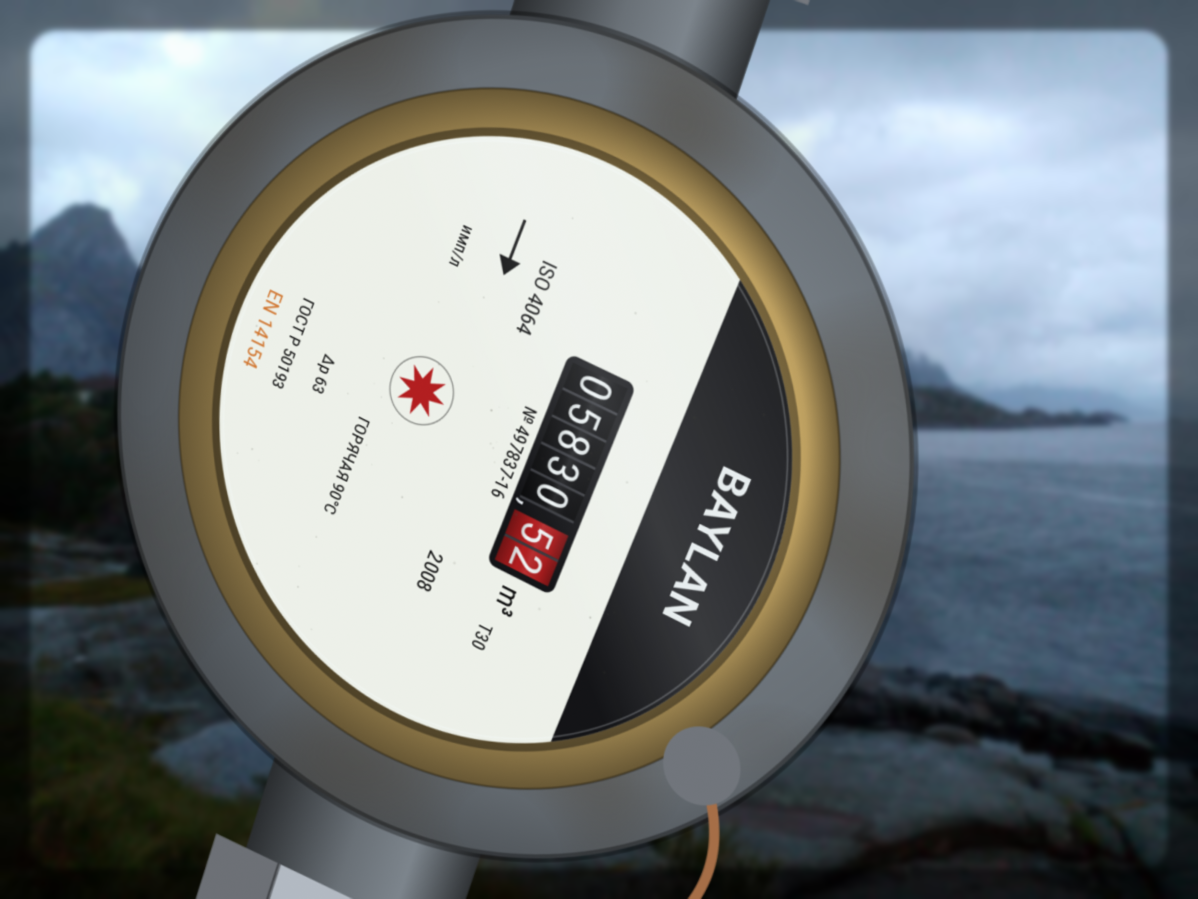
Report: 5830.52 m³
